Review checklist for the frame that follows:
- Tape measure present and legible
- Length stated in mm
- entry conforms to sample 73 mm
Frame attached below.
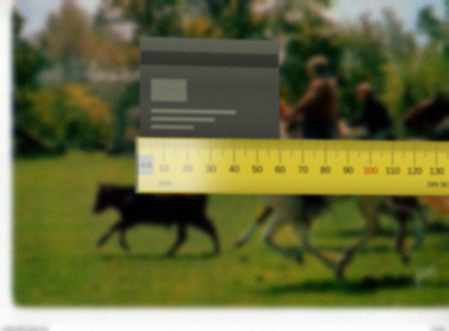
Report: 60 mm
